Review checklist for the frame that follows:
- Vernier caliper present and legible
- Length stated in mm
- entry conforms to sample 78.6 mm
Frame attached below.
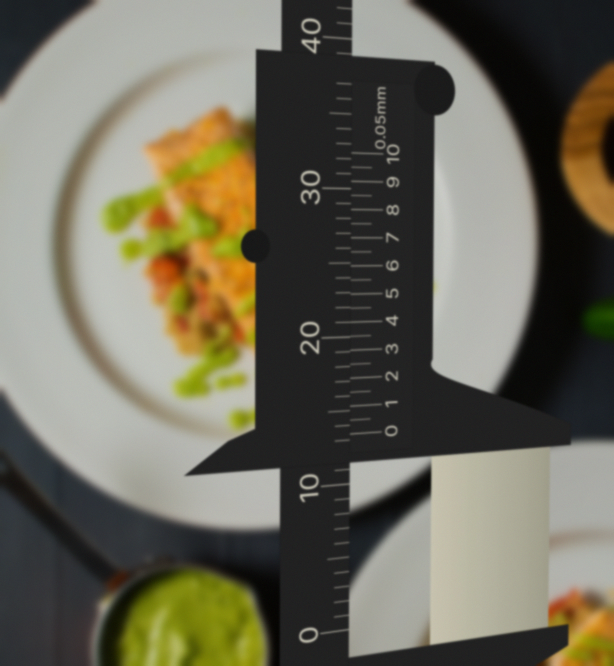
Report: 13.4 mm
